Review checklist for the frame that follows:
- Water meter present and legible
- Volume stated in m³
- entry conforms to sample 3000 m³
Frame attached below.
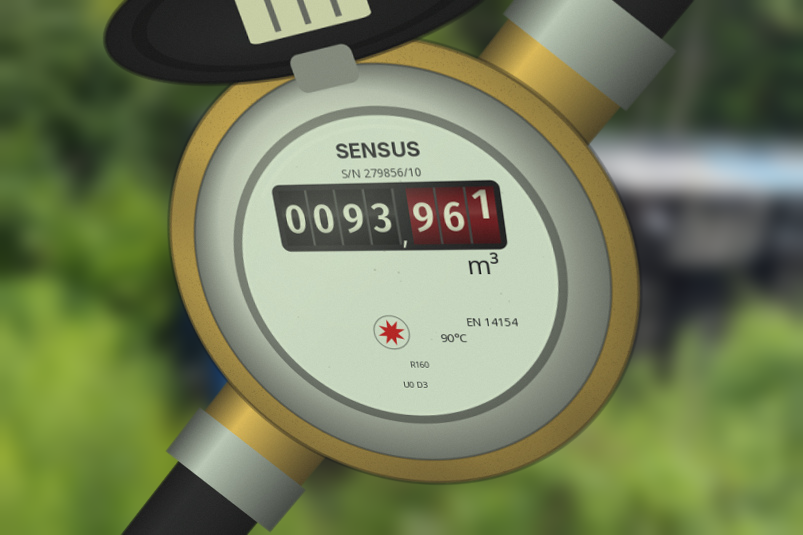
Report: 93.961 m³
